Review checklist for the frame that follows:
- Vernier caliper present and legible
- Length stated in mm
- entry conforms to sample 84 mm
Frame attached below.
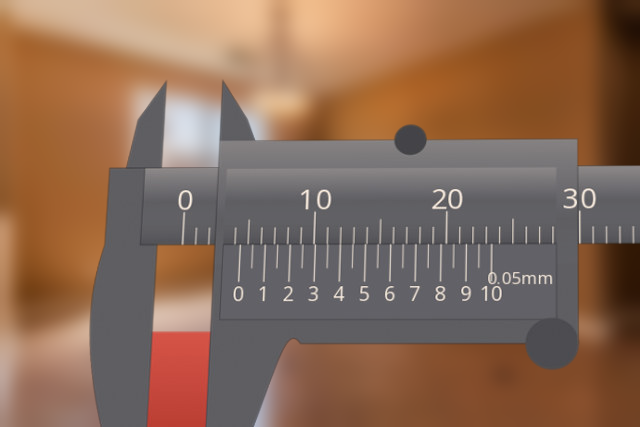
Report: 4.4 mm
